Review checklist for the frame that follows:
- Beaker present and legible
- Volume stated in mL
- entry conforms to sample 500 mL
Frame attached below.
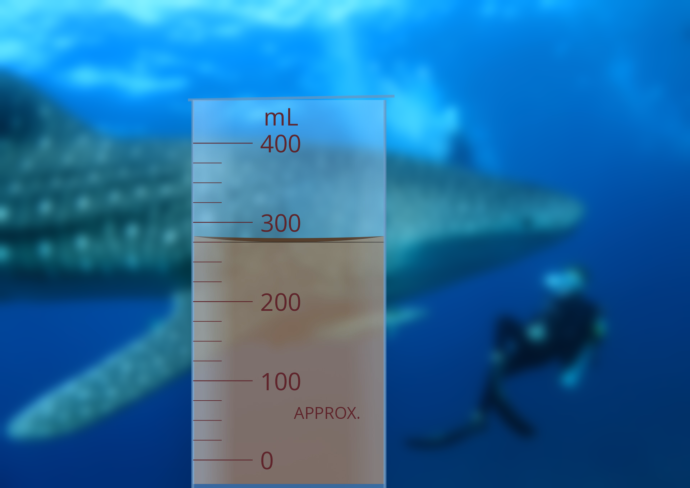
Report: 275 mL
